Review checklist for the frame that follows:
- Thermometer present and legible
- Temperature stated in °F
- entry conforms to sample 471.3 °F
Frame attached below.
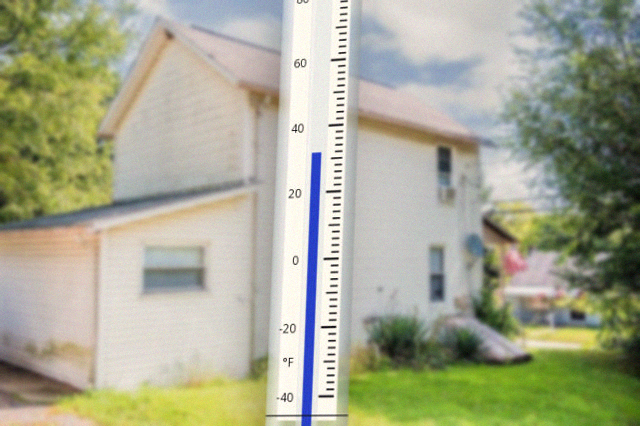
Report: 32 °F
